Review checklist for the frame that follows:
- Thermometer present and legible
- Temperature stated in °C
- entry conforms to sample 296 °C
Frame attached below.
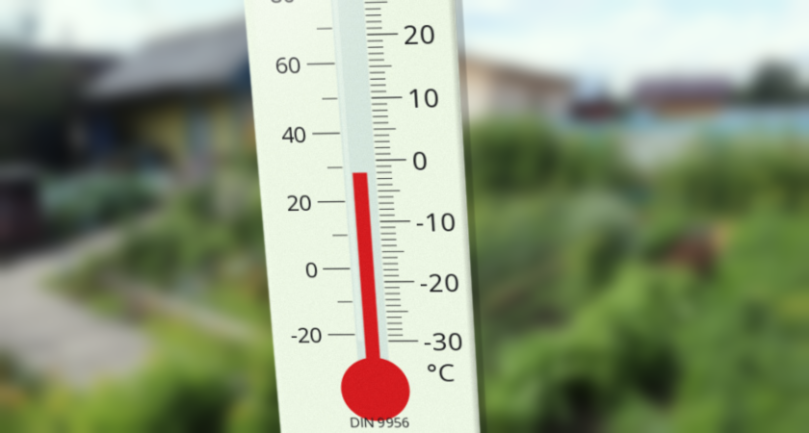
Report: -2 °C
